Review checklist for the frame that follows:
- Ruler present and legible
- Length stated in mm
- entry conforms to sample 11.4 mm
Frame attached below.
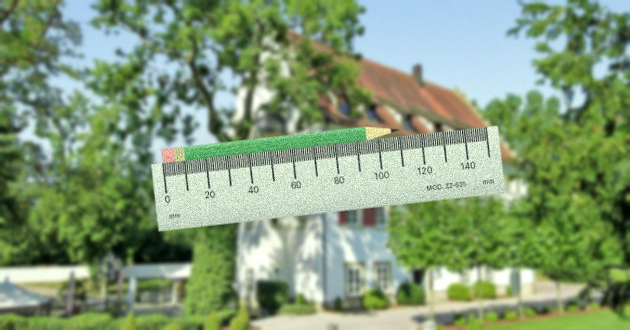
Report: 110 mm
